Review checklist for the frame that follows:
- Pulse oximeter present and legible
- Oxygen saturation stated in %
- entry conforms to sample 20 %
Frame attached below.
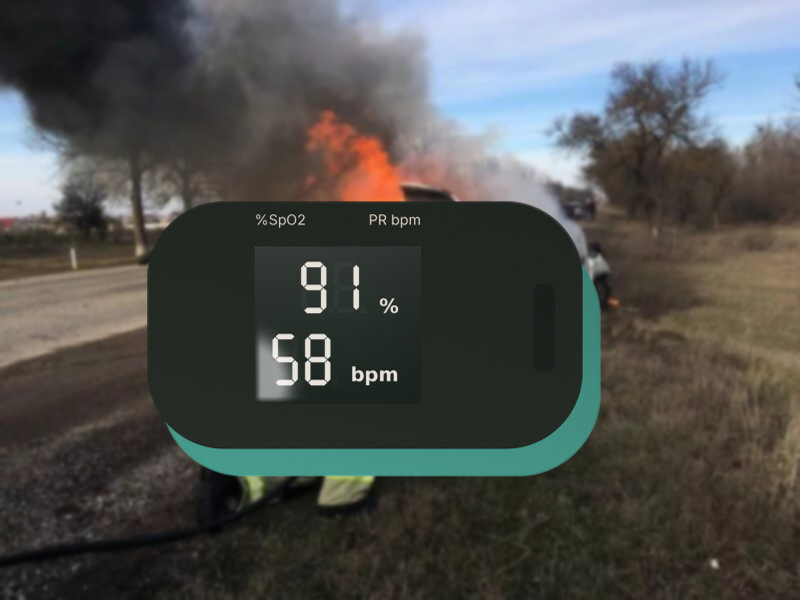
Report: 91 %
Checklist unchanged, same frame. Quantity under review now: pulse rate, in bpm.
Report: 58 bpm
